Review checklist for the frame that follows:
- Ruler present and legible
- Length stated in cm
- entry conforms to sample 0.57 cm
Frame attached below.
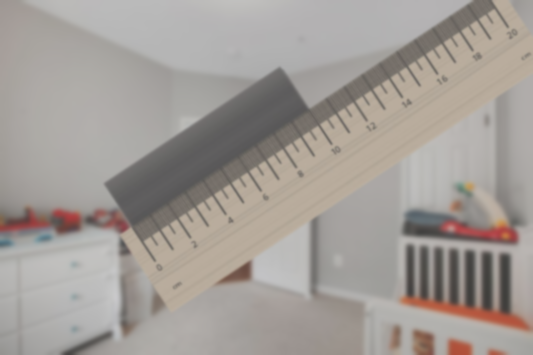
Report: 10 cm
